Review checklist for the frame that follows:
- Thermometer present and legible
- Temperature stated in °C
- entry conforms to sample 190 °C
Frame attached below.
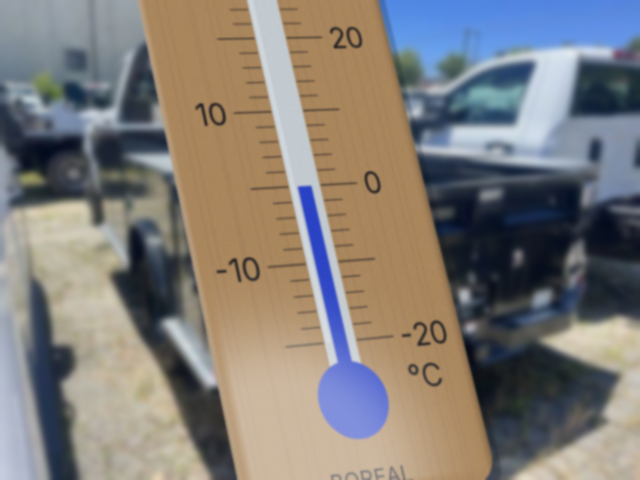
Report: 0 °C
